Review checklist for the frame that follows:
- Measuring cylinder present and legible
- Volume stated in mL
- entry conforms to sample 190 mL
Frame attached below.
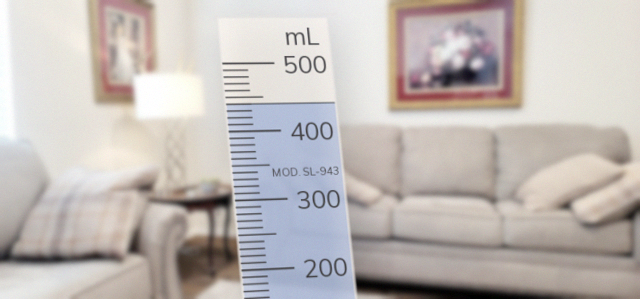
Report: 440 mL
